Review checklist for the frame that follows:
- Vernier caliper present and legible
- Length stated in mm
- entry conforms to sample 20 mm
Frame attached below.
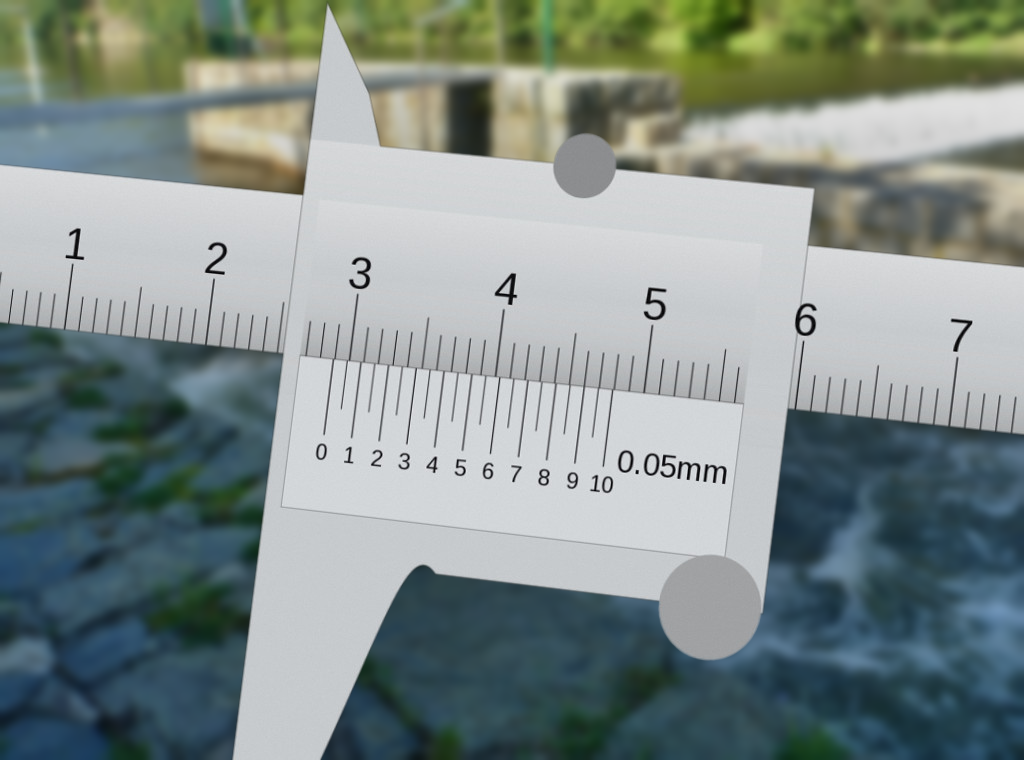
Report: 28.9 mm
